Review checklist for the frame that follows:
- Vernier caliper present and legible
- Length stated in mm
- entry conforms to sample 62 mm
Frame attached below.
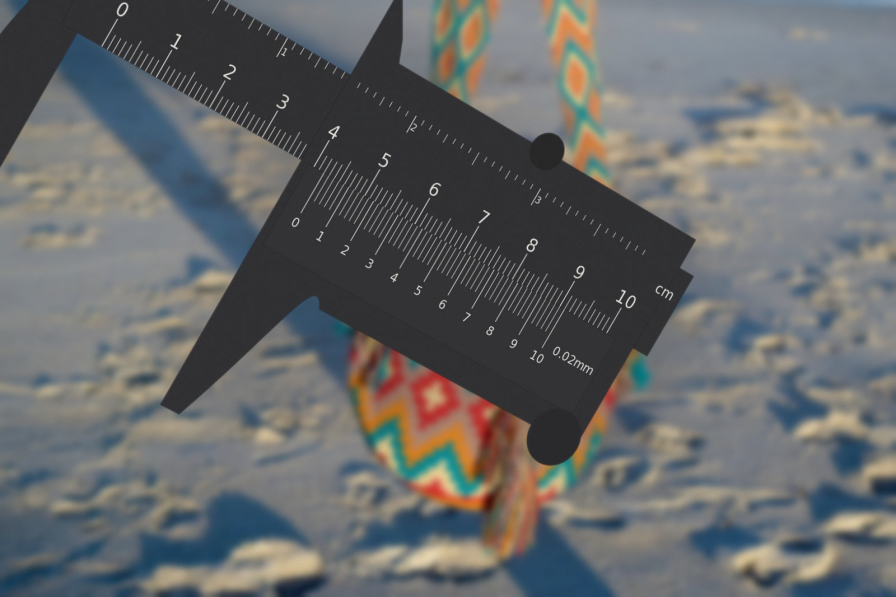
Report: 42.0 mm
